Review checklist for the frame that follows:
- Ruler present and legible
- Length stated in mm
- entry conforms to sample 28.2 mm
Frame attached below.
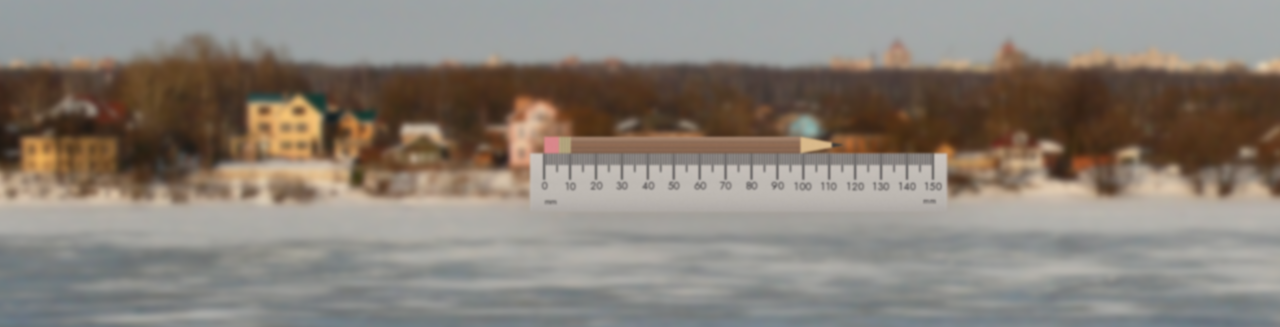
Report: 115 mm
